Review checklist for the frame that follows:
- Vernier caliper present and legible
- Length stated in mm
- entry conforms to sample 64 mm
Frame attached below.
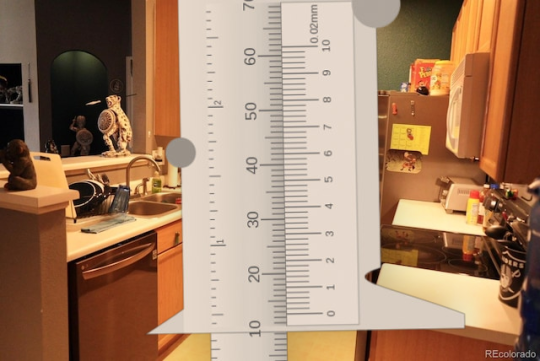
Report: 12.6 mm
